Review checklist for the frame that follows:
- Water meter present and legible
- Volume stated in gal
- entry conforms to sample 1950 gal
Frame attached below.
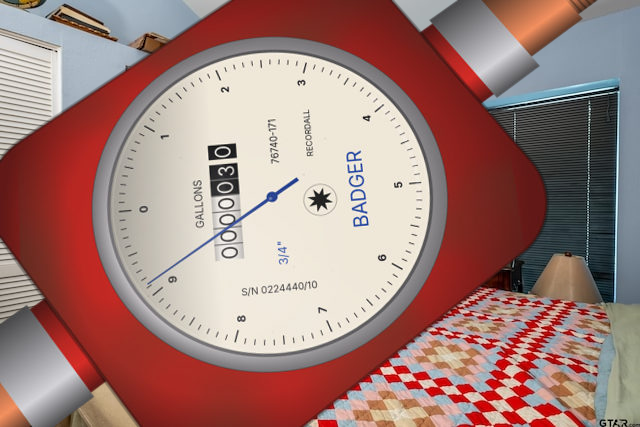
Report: 29.1 gal
